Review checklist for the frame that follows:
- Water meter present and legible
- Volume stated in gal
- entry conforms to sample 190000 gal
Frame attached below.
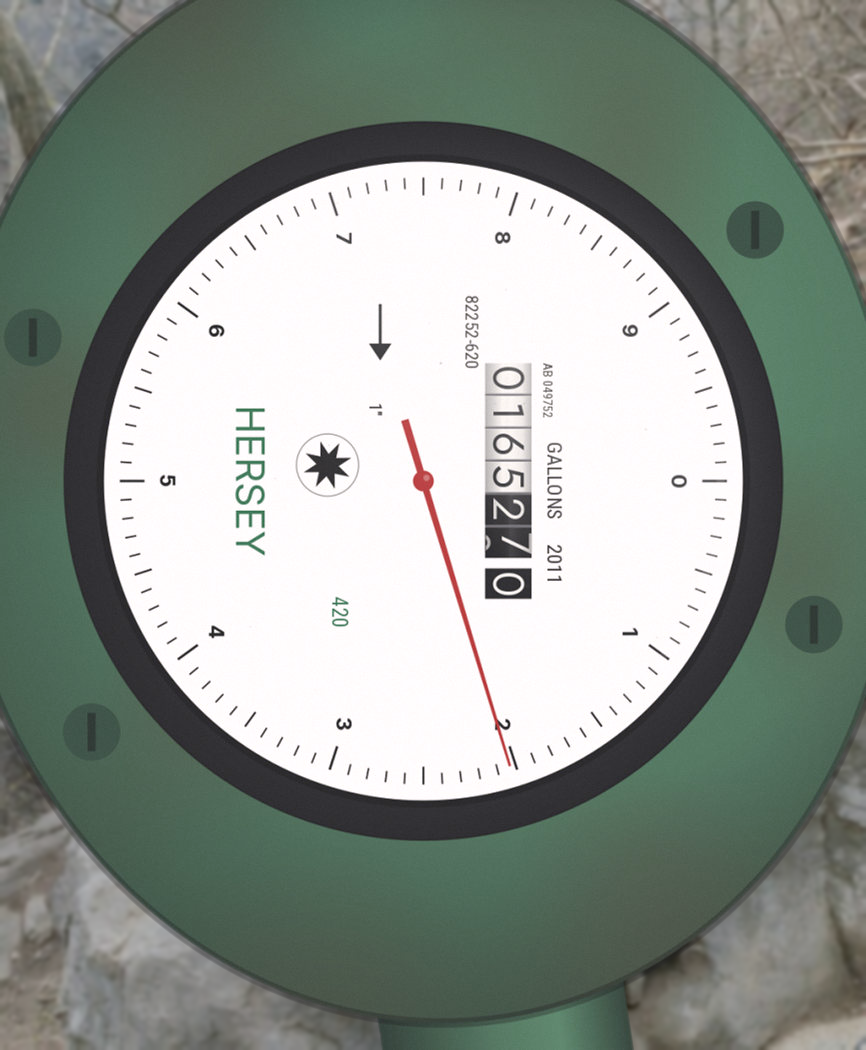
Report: 165272.0 gal
